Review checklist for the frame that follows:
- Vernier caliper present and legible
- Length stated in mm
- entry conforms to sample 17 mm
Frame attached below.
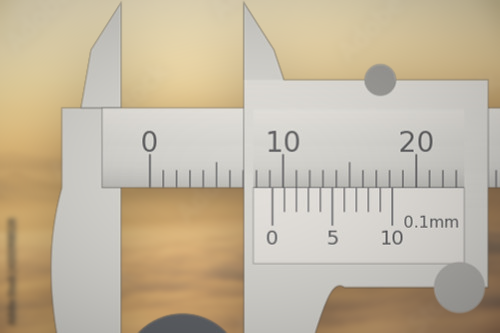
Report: 9.2 mm
